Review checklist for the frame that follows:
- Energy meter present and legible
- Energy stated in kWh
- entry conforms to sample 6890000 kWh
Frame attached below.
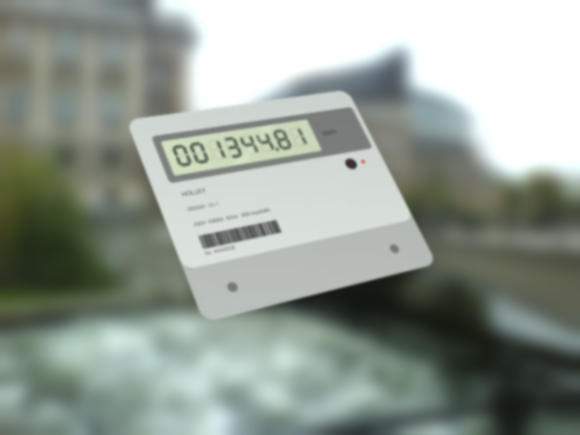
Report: 1344.81 kWh
